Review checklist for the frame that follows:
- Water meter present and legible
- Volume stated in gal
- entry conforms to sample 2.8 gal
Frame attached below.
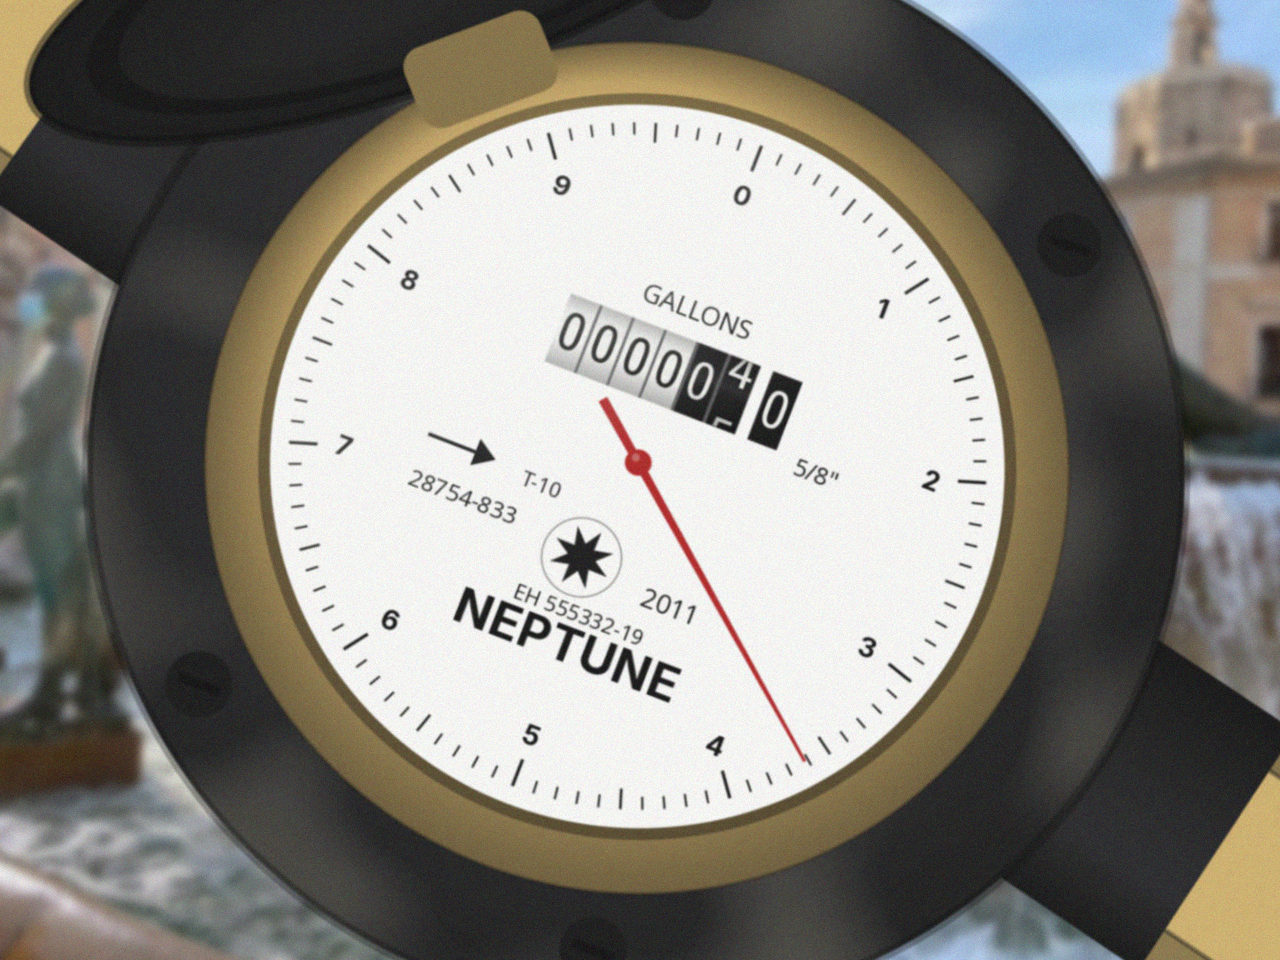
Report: 43.6 gal
